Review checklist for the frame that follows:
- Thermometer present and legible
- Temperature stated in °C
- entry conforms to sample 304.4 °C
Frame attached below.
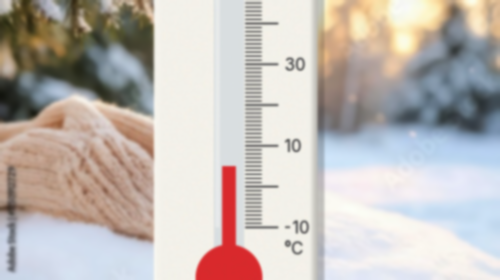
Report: 5 °C
